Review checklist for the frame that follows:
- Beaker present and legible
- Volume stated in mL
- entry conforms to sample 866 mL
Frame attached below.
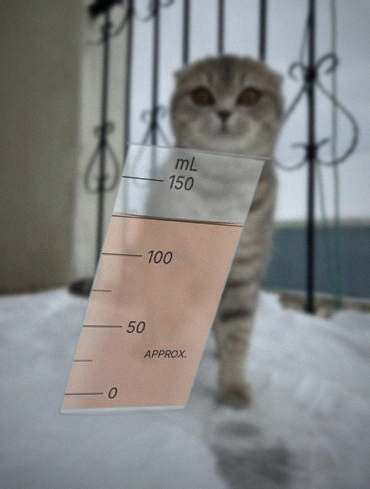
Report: 125 mL
